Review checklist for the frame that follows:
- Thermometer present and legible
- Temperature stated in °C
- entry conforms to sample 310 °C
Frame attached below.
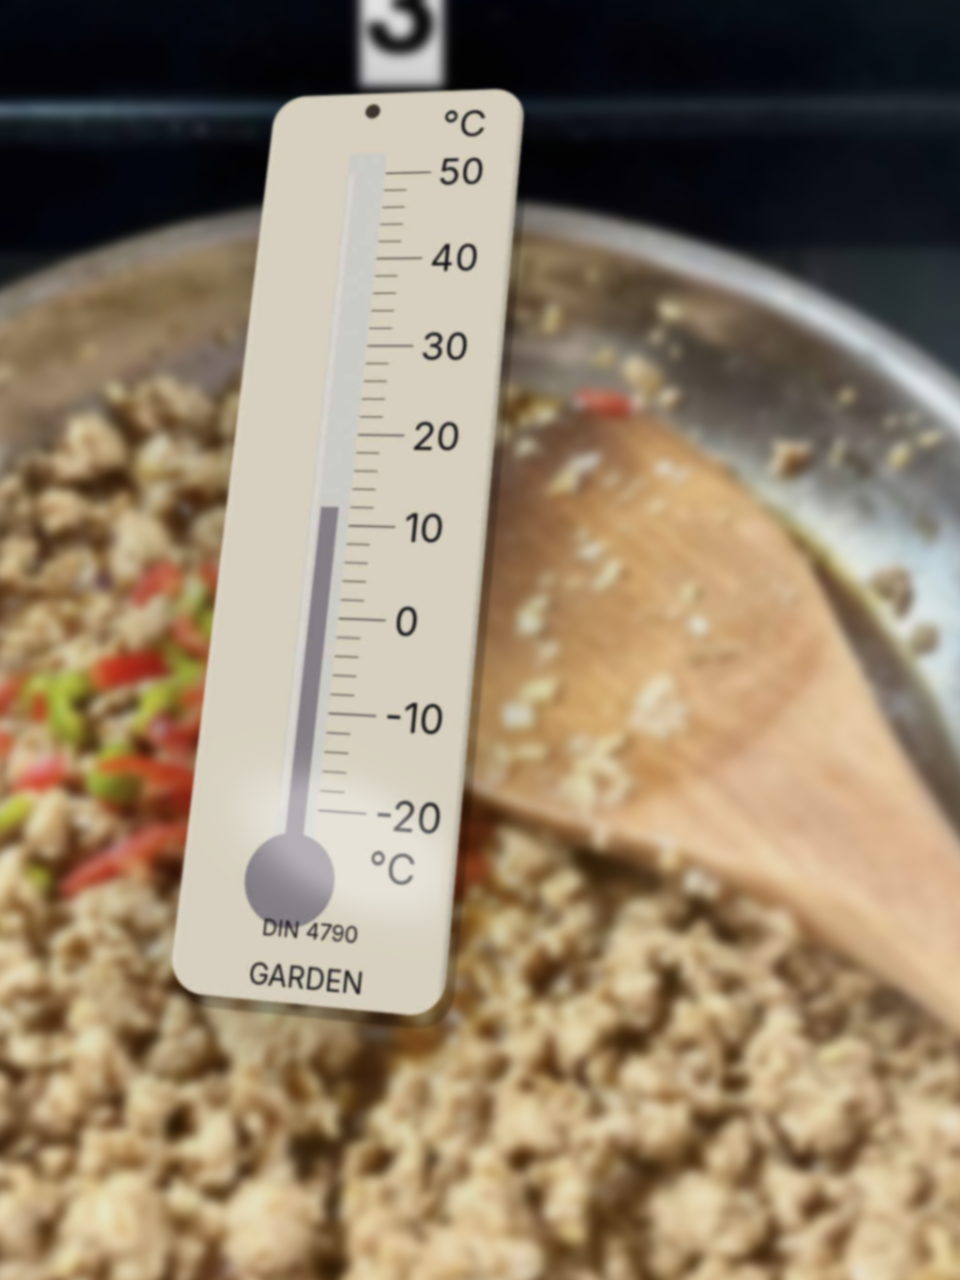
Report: 12 °C
